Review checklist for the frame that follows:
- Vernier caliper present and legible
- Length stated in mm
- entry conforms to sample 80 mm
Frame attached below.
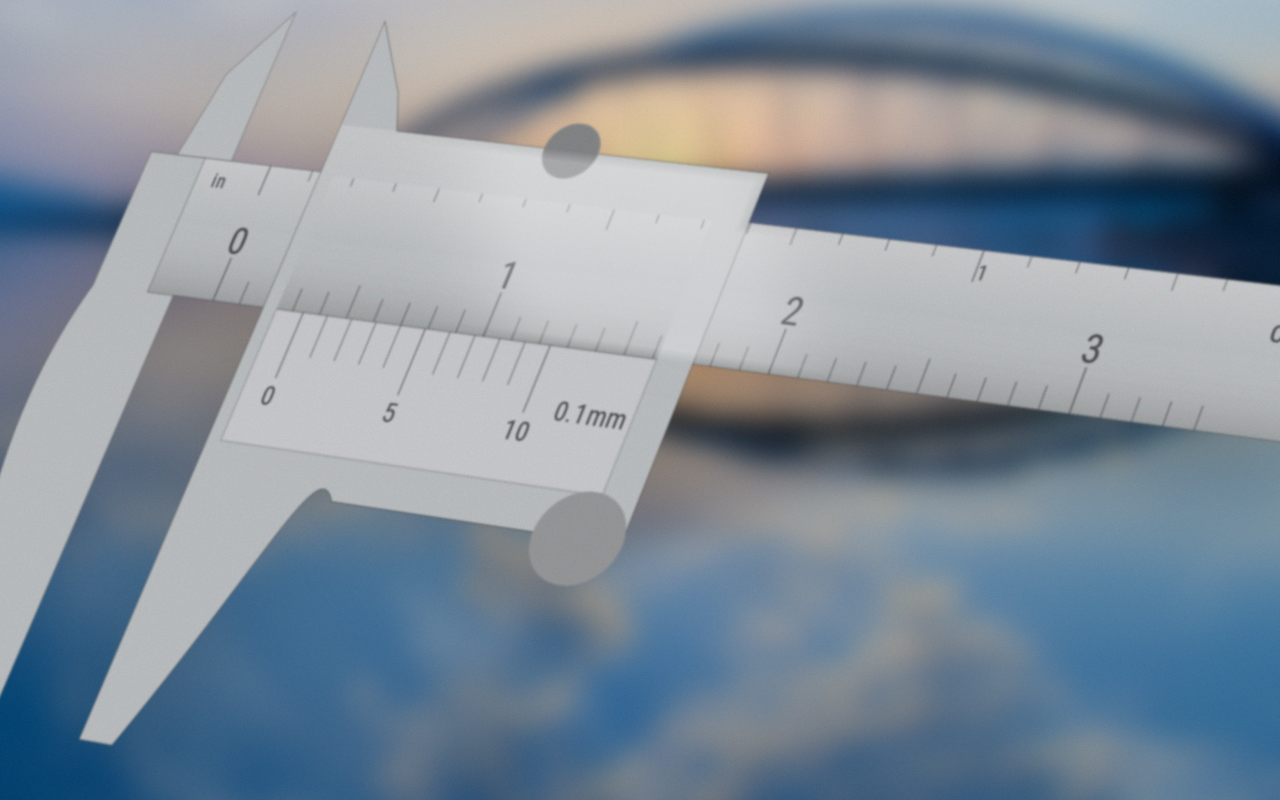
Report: 3.4 mm
